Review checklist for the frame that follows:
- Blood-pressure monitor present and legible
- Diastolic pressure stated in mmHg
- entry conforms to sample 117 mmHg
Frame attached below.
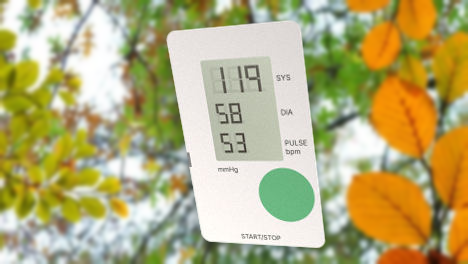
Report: 58 mmHg
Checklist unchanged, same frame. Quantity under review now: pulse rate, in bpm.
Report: 53 bpm
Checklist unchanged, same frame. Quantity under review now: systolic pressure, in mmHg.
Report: 119 mmHg
